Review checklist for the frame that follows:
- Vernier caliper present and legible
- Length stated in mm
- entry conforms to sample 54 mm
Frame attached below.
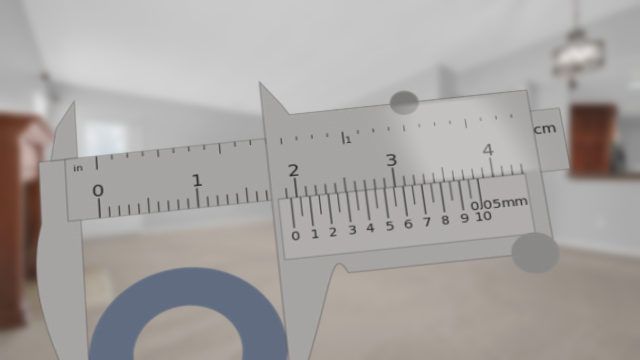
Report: 19.4 mm
